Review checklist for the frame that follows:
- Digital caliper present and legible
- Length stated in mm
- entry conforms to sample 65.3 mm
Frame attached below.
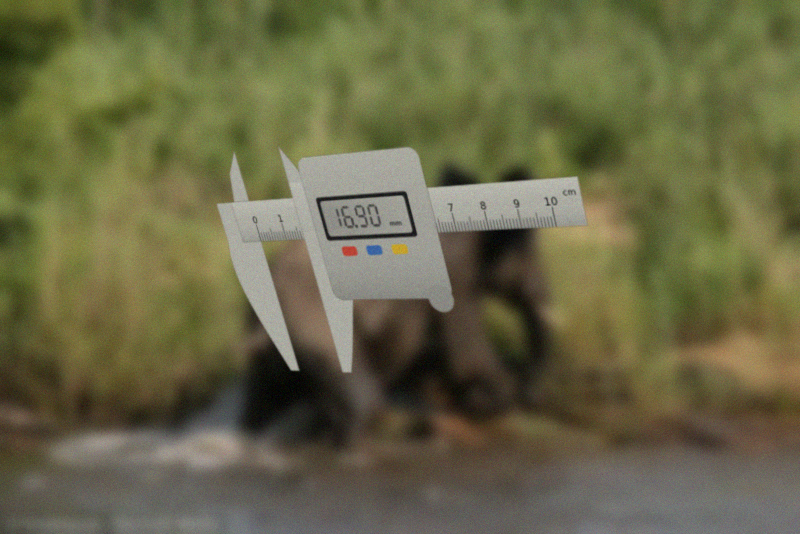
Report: 16.90 mm
